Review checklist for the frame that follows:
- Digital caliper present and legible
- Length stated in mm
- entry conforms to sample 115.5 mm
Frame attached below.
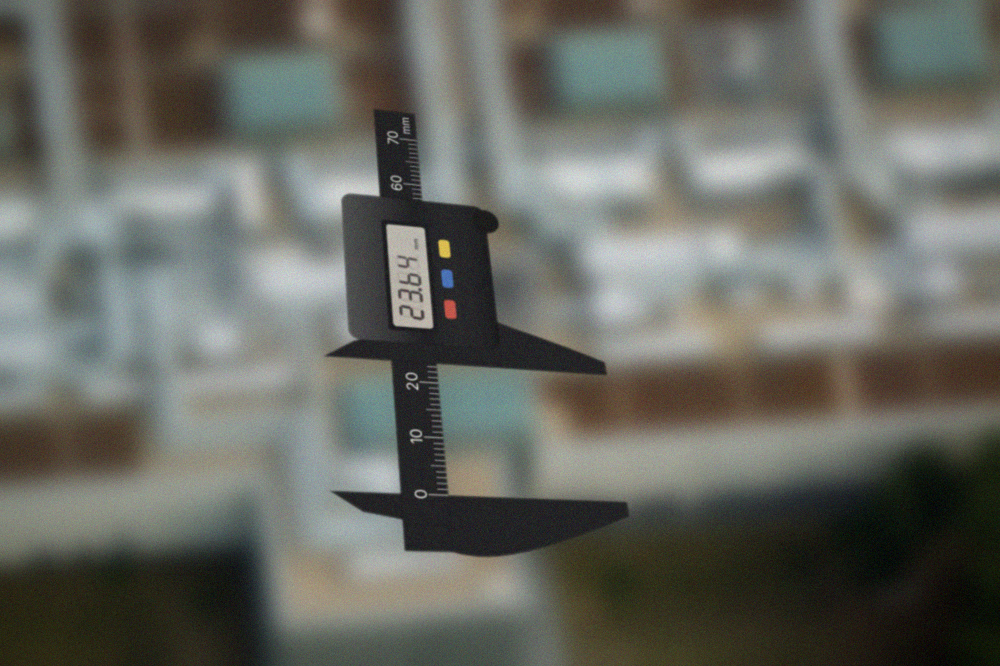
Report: 23.64 mm
